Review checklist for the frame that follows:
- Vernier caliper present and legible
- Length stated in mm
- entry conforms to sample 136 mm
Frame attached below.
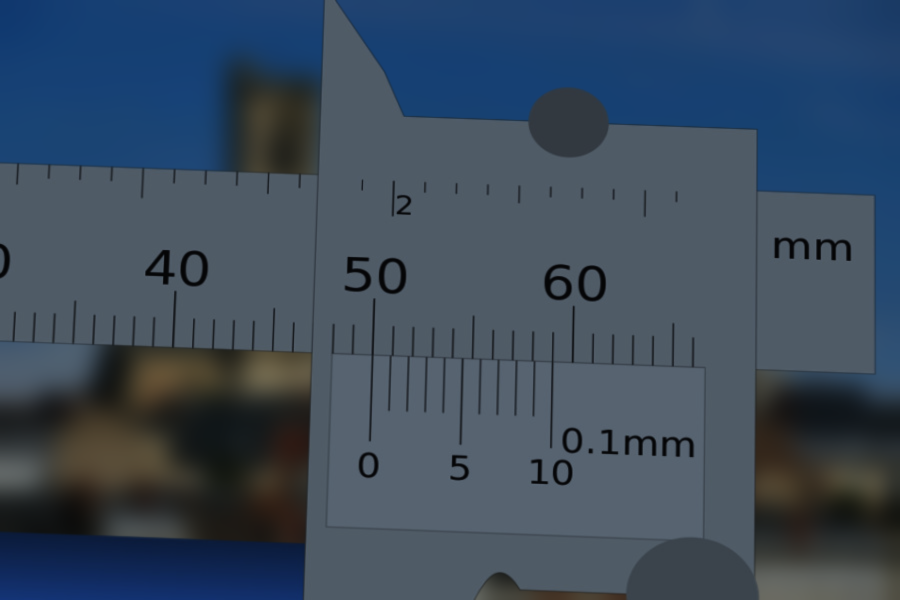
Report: 50.0 mm
